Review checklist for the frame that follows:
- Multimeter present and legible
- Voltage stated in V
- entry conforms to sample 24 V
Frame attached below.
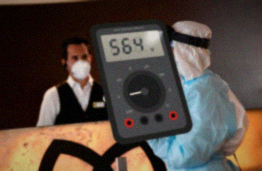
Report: 564 V
